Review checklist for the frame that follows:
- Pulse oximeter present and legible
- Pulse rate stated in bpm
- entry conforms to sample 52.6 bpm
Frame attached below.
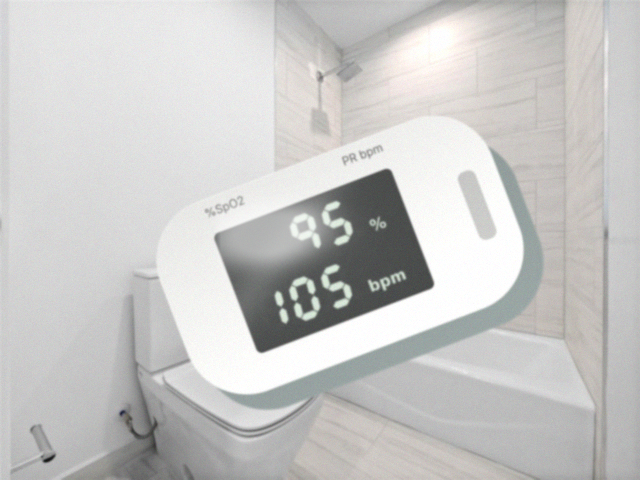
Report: 105 bpm
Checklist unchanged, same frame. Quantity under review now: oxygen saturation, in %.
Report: 95 %
